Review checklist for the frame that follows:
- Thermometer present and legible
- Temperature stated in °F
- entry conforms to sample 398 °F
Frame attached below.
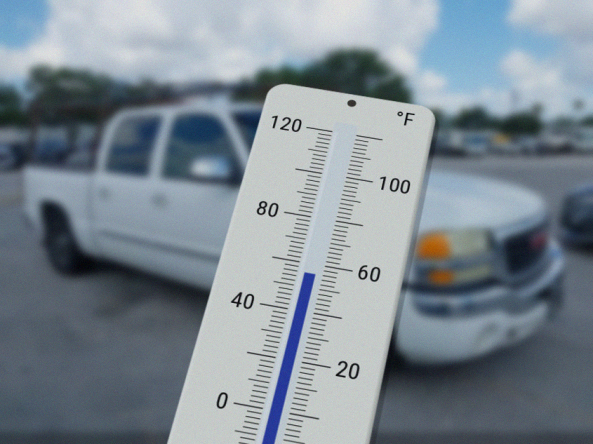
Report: 56 °F
